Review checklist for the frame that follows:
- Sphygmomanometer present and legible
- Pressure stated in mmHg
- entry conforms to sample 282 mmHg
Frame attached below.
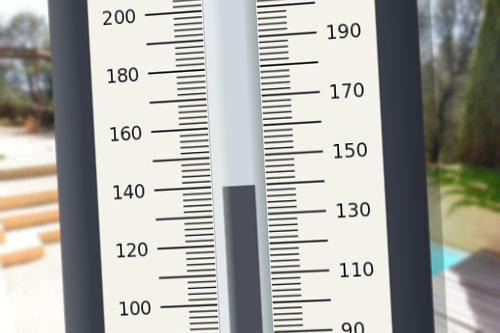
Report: 140 mmHg
